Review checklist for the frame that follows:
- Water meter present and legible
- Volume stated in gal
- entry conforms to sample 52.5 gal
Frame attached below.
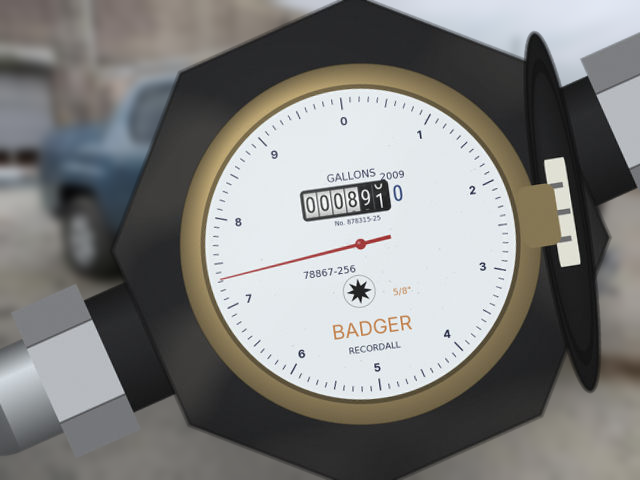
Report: 8907.3 gal
